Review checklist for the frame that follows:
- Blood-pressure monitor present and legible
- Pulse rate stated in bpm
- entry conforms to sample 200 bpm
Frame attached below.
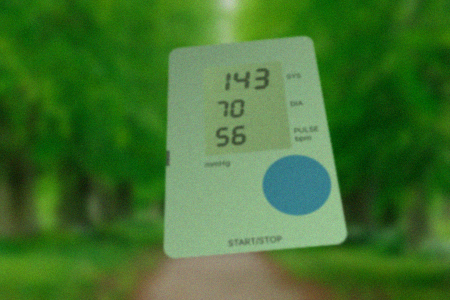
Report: 56 bpm
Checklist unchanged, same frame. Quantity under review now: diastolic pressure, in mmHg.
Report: 70 mmHg
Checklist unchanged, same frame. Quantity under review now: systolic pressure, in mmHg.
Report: 143 mmHg
